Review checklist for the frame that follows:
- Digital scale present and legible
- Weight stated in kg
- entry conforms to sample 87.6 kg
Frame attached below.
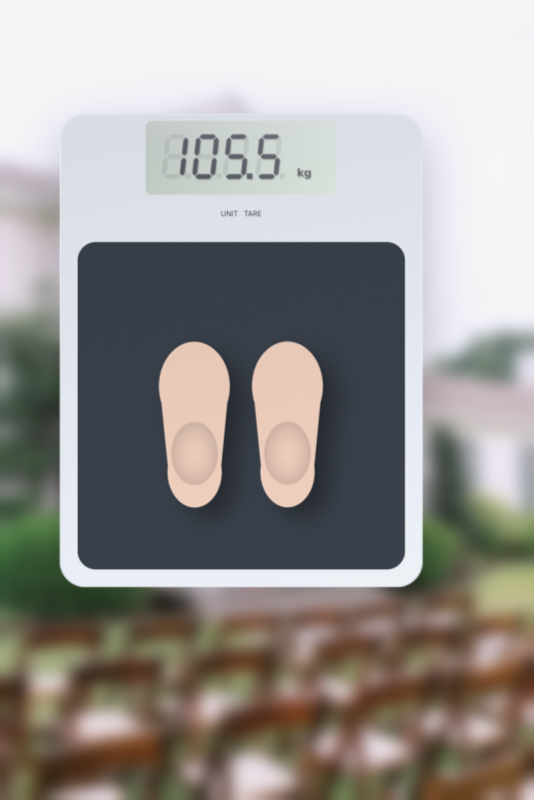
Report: 105.5 kg
